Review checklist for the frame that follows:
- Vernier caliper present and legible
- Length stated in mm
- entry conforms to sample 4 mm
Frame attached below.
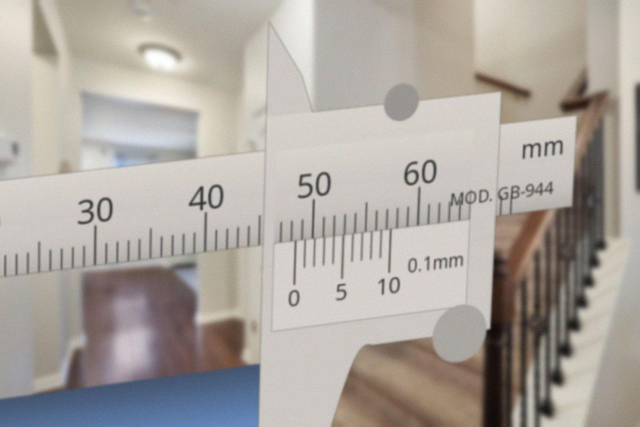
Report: 48.4 mm
